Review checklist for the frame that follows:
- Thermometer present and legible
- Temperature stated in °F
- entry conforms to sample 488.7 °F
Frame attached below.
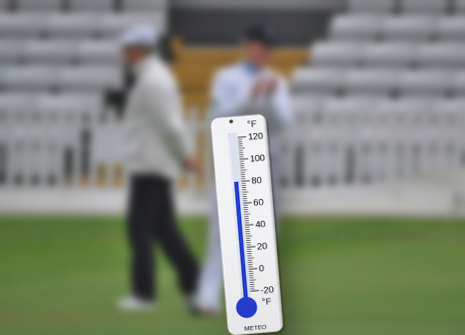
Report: 80 °F
